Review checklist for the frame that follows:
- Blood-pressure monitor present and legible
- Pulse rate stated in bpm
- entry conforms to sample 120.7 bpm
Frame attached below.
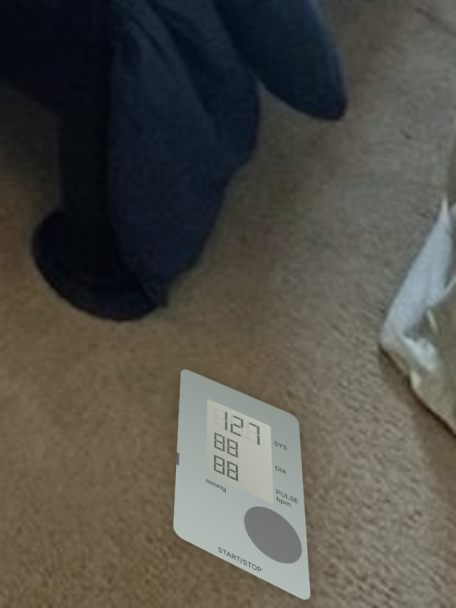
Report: 88 bpm
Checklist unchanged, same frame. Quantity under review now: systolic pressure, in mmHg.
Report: 127 mmHg
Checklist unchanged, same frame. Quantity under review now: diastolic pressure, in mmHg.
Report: 88 mmHg
